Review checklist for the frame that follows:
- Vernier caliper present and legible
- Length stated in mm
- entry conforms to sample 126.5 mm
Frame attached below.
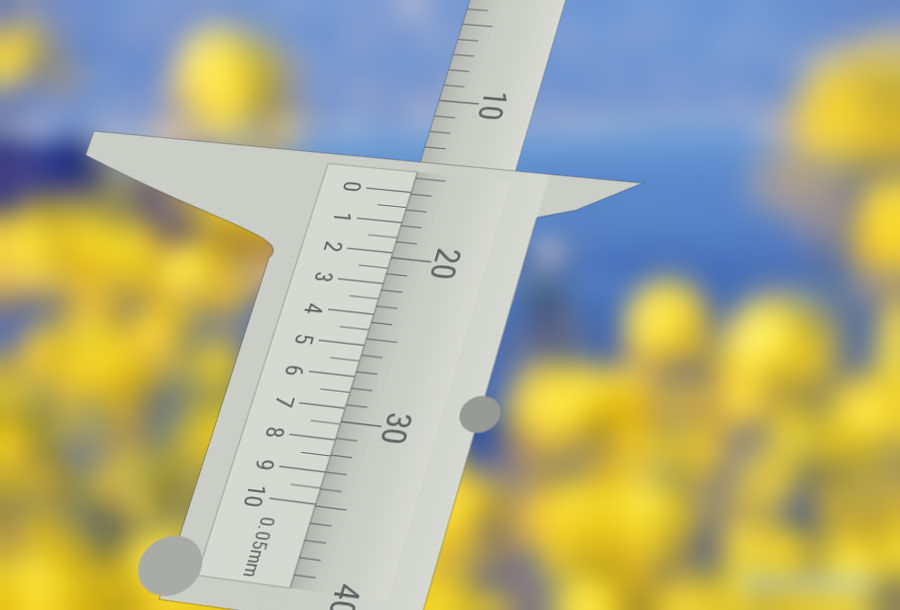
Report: 15.9 mm
